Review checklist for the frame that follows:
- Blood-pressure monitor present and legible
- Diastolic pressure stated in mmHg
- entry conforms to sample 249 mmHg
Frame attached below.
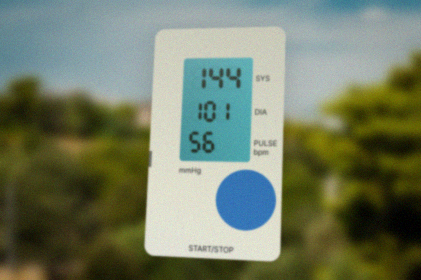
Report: 101 mmHg
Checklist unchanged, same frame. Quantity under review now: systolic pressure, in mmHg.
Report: 144 mmHg
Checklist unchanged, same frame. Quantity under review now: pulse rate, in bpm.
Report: 56 bpm
